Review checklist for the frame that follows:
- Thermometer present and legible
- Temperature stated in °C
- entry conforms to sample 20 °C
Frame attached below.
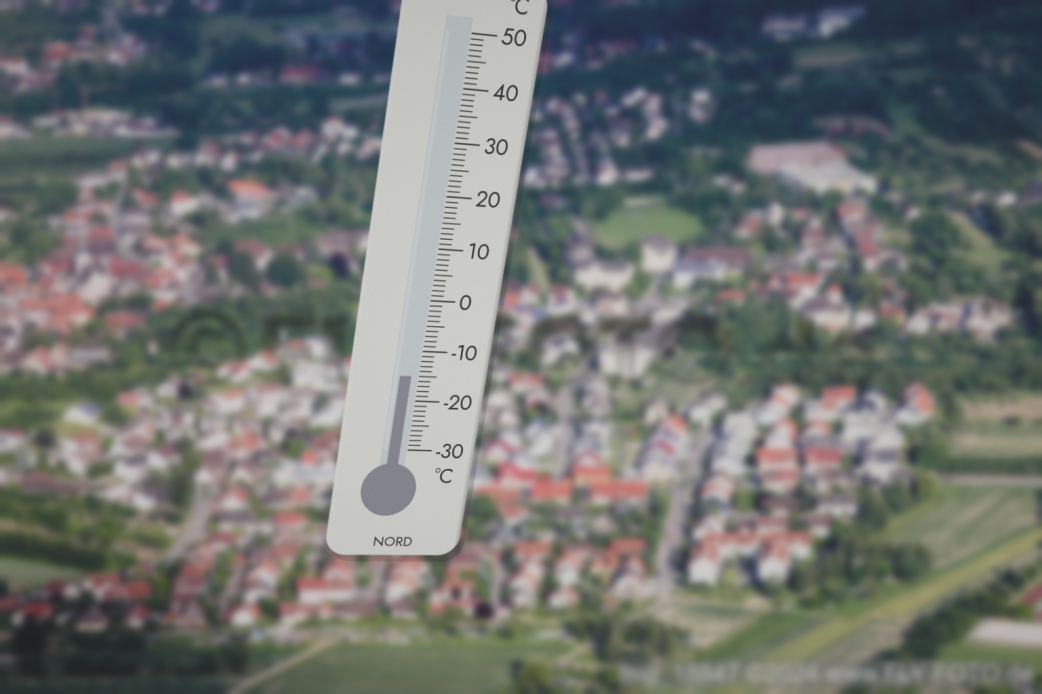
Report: -15 °C
